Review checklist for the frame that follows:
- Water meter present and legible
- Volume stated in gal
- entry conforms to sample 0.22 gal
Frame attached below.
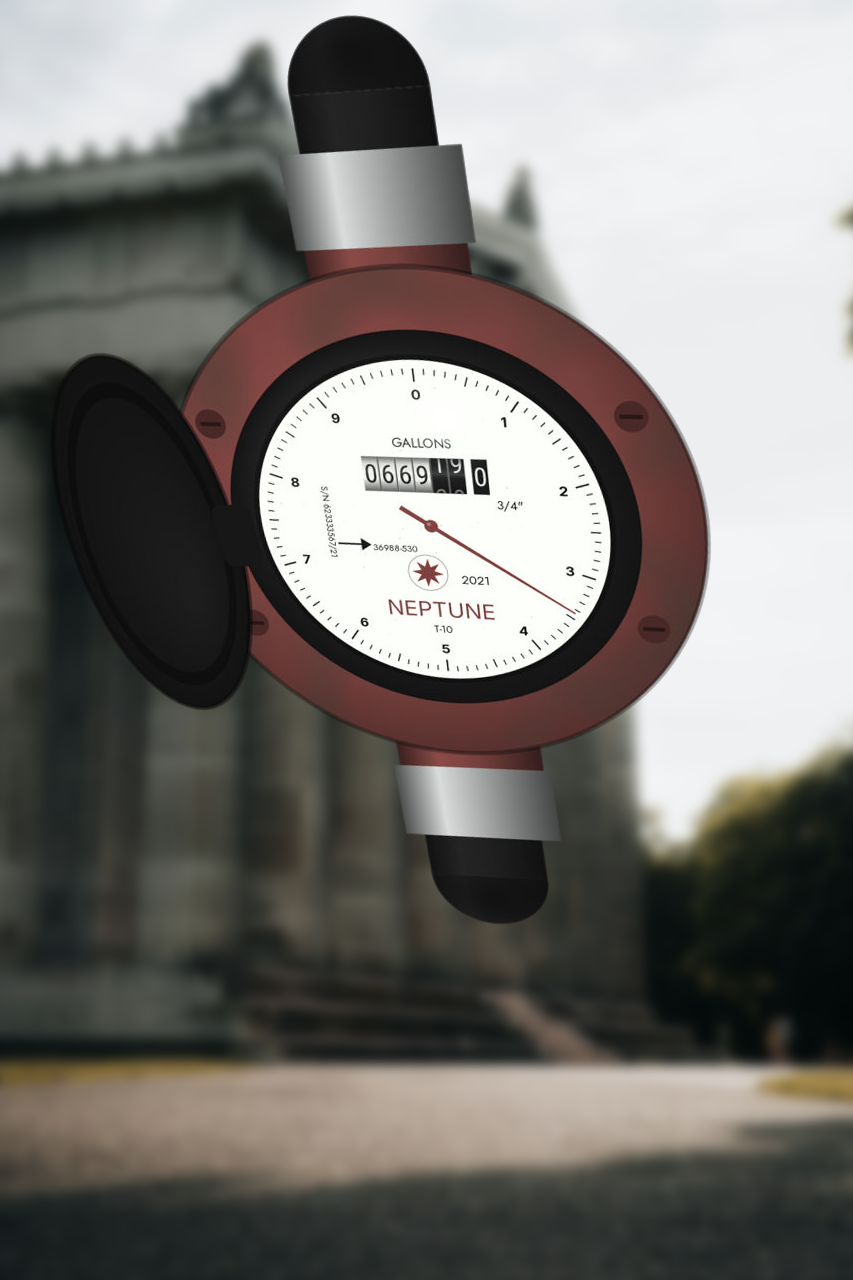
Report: 669193.4 gal
